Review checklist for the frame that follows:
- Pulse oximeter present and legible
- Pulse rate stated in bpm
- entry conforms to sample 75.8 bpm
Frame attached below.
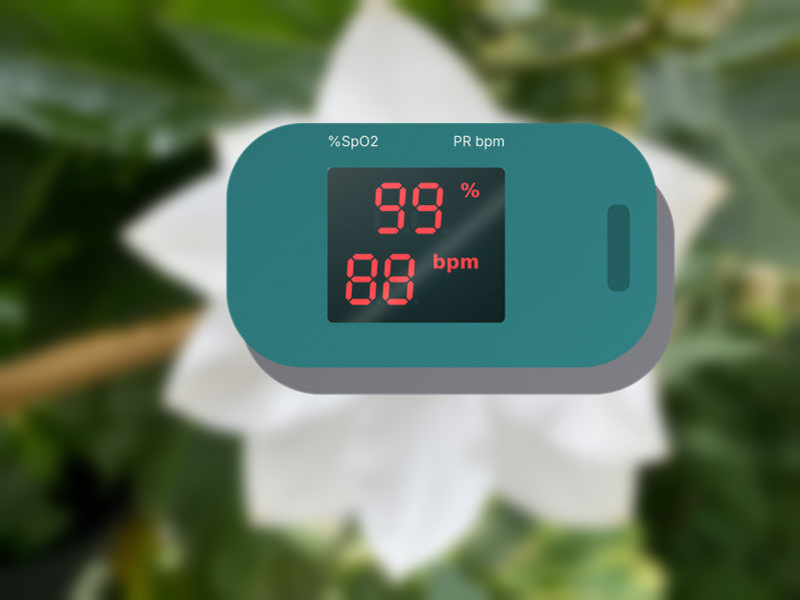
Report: 88 bpm
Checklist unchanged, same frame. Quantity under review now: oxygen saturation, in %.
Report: 99 %
